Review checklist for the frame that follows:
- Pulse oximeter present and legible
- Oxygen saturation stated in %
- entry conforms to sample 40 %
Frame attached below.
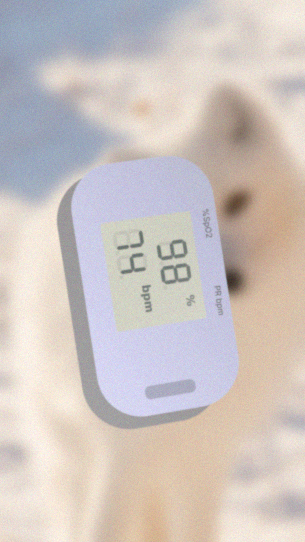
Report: 98 %
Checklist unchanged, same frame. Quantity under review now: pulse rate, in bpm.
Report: 74 bpm
